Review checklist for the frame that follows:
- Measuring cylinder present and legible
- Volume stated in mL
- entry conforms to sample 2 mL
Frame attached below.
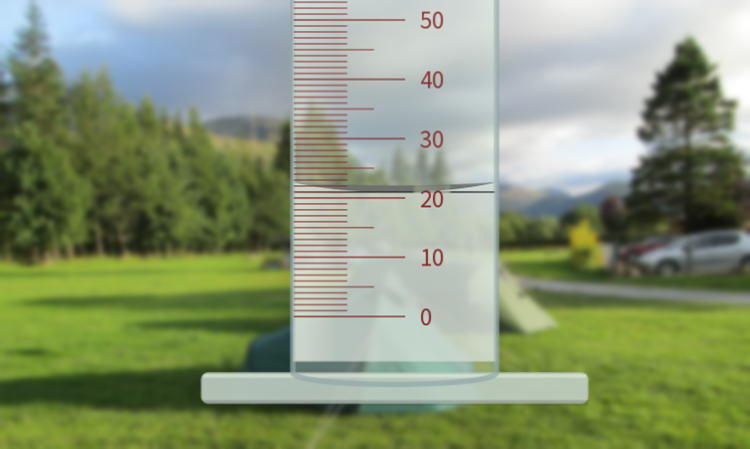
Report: 21 mL
